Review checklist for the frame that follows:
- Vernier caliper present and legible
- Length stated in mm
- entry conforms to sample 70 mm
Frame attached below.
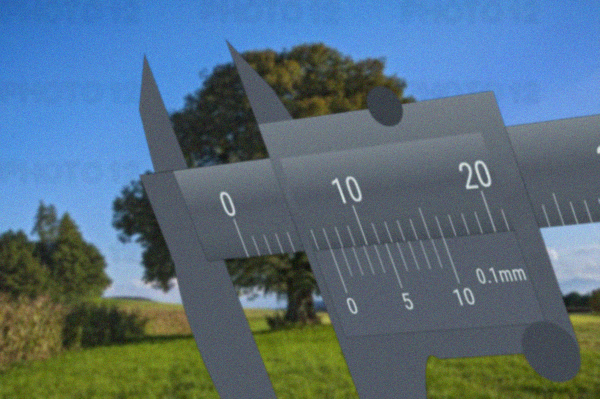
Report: 7.0 mm
